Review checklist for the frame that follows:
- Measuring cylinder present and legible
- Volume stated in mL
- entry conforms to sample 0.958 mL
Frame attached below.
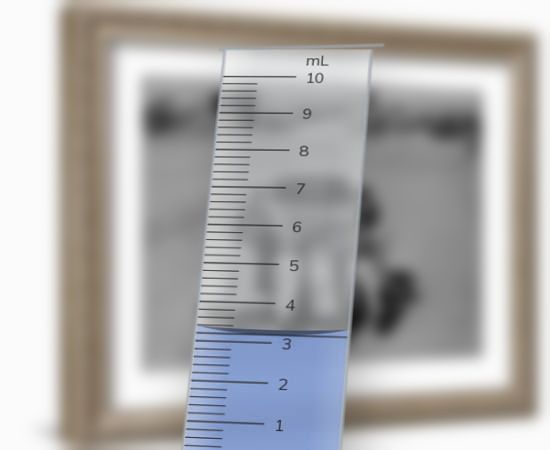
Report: 3.2 mL
